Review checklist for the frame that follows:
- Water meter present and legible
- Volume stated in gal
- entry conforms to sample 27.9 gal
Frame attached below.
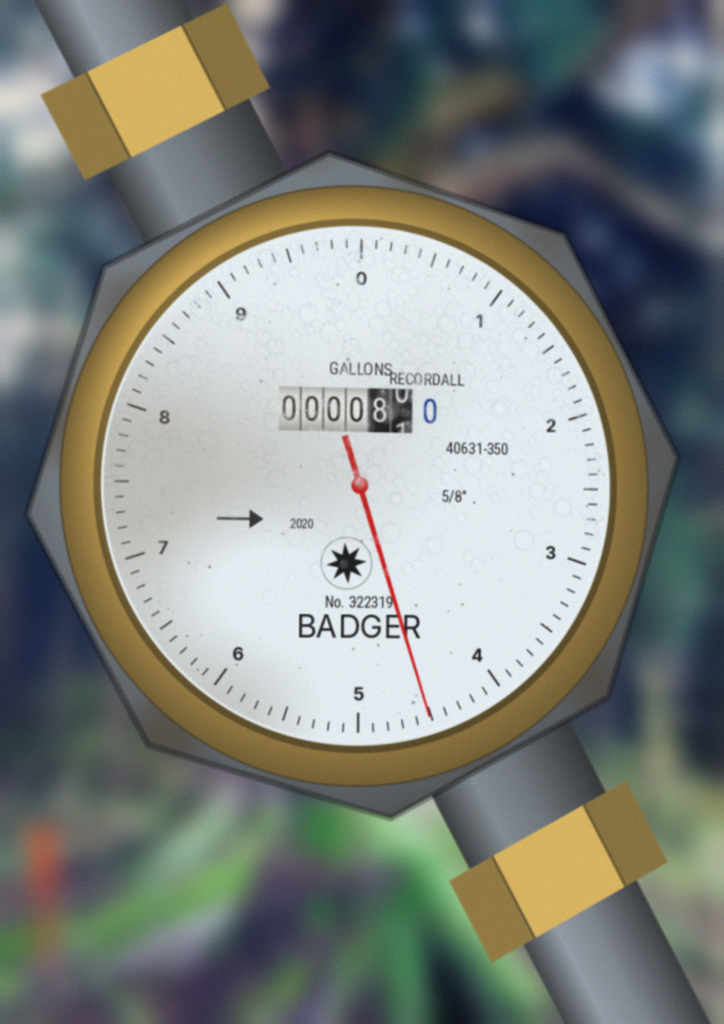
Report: 804.5 gal
